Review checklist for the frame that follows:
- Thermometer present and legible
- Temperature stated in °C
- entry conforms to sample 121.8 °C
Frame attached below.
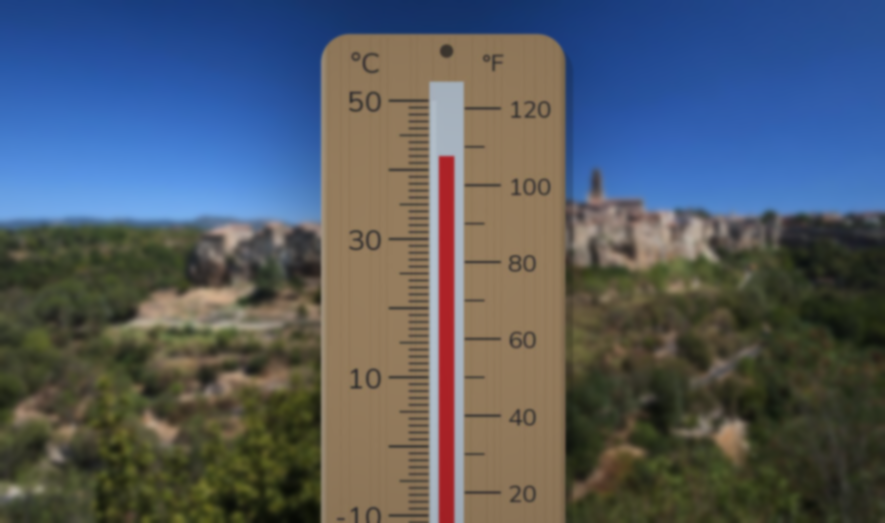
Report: 42 °C
